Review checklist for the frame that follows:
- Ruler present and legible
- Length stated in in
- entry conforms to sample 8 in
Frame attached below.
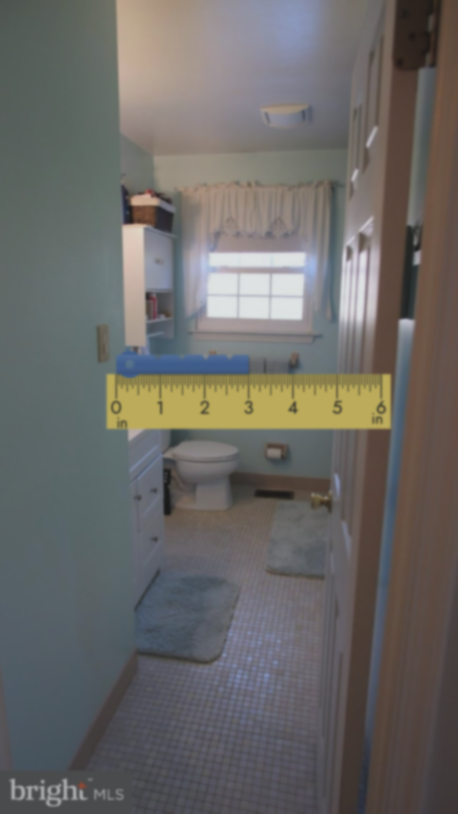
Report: 3 in
